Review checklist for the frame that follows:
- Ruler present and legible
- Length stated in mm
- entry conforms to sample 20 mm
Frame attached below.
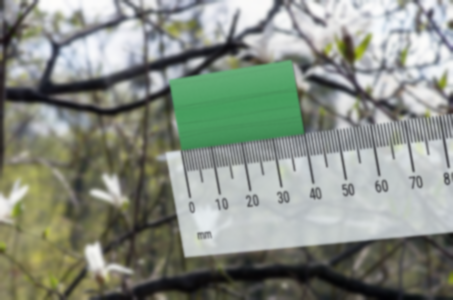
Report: 40 mm
